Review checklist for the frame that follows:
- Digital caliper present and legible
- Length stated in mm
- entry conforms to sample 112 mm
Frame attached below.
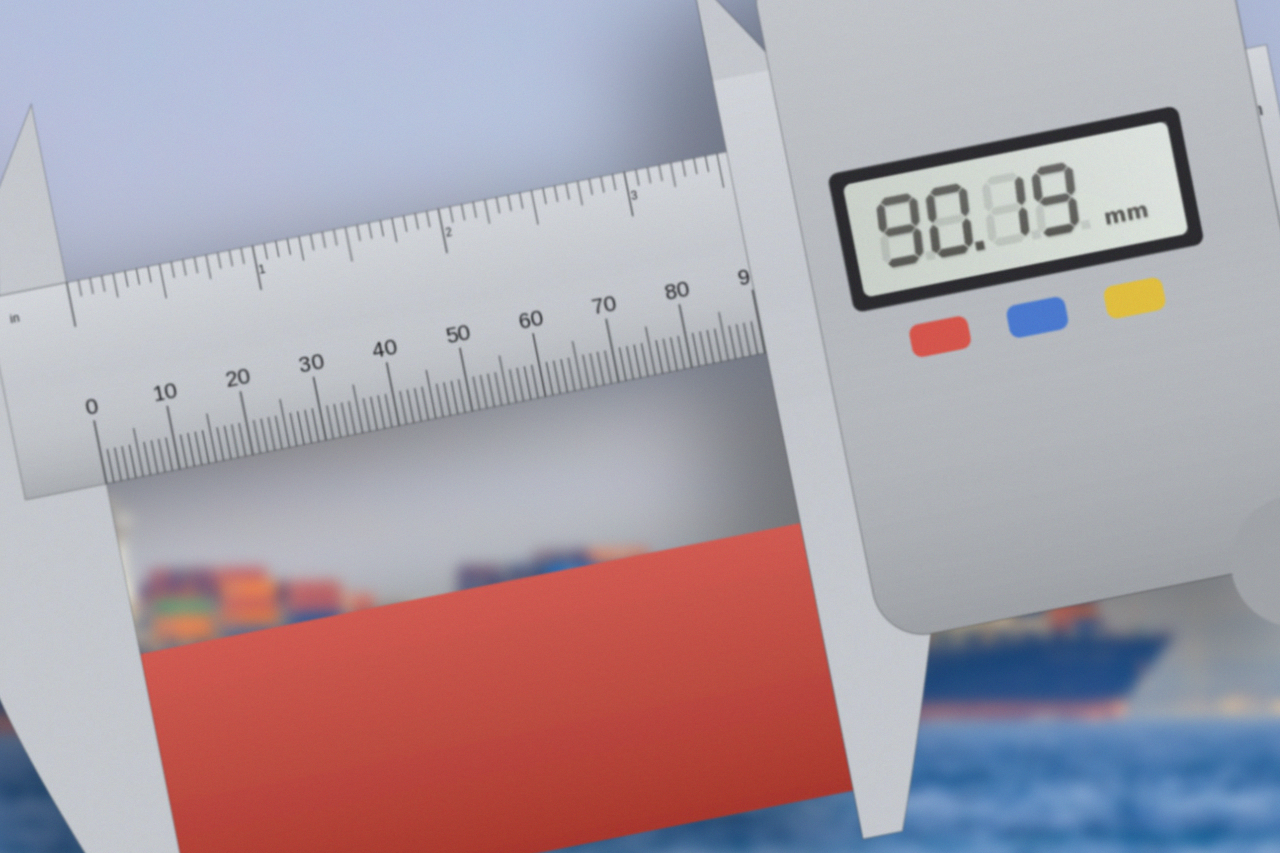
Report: 90.19 mm
